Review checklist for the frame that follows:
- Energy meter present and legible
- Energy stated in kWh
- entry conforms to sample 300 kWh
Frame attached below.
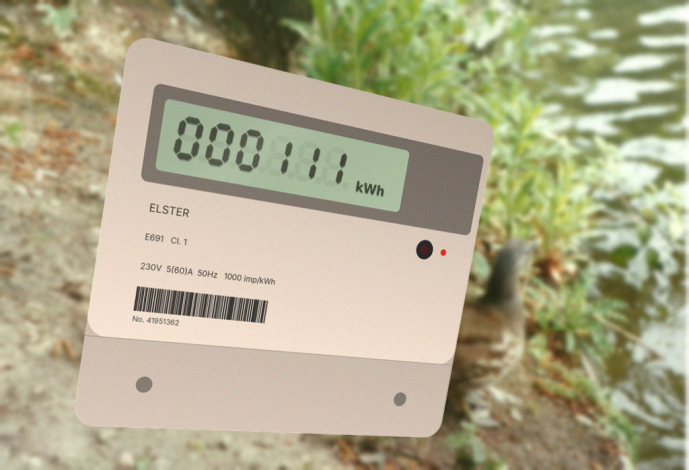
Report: 111 kWh
